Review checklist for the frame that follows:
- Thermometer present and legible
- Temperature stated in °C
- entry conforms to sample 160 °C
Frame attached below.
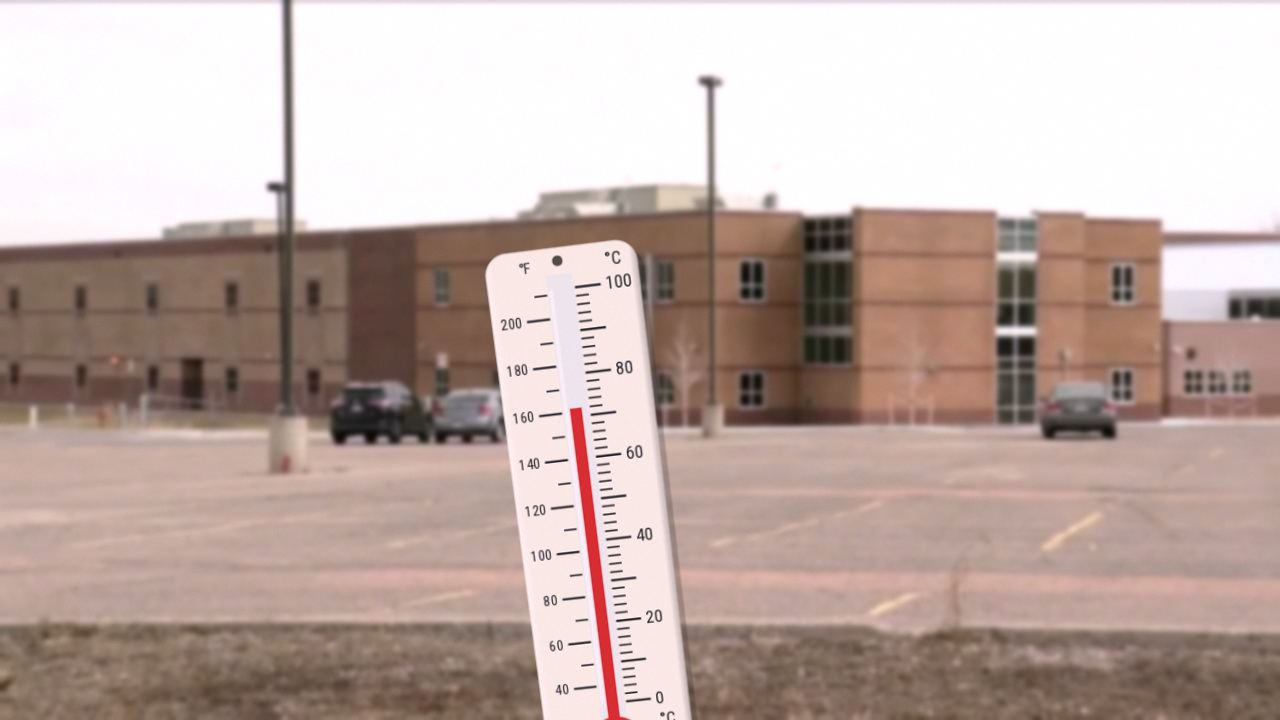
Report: 72 °C
